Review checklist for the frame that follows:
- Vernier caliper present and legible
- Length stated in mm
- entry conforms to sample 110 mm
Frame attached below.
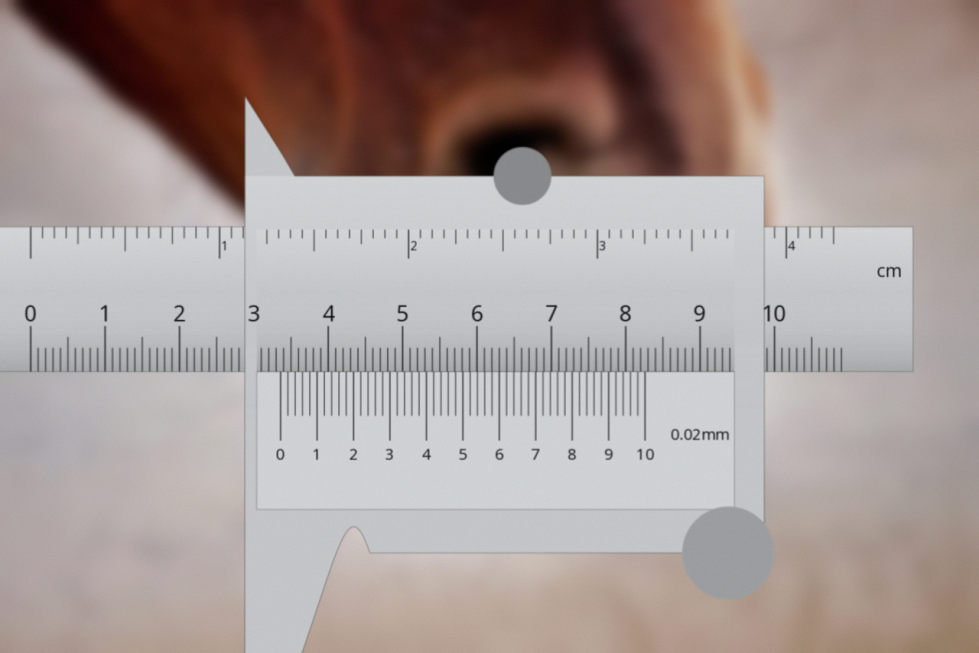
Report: 33.6 mm
